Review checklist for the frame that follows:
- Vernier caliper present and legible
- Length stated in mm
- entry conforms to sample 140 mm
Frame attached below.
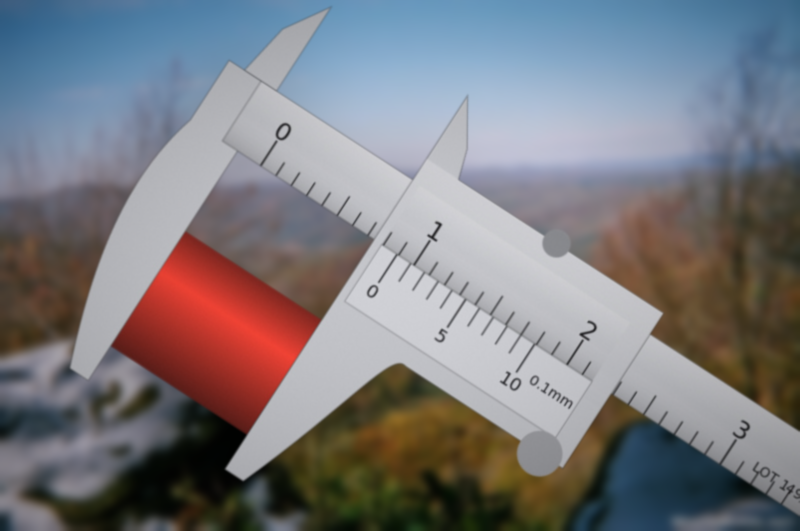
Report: 8.9 mm
